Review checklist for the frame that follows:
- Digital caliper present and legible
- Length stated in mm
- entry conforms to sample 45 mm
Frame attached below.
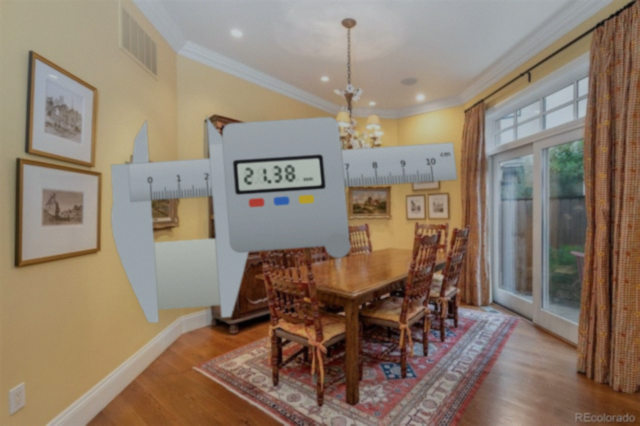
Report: 21.38 mm
